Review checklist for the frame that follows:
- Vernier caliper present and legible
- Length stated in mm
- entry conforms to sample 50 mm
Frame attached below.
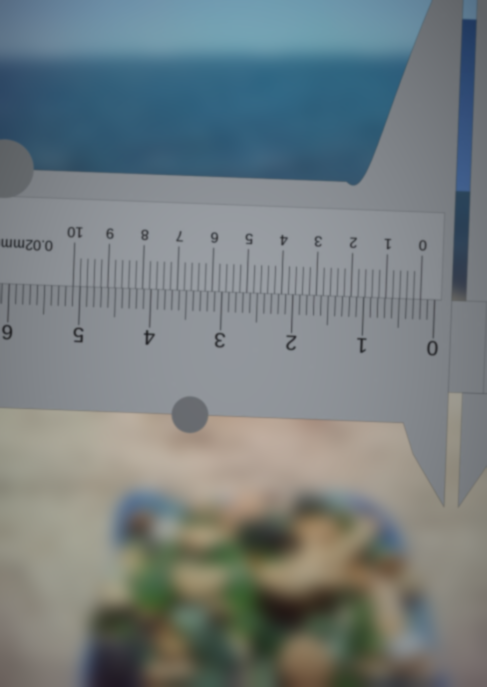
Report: 2.0 mm
